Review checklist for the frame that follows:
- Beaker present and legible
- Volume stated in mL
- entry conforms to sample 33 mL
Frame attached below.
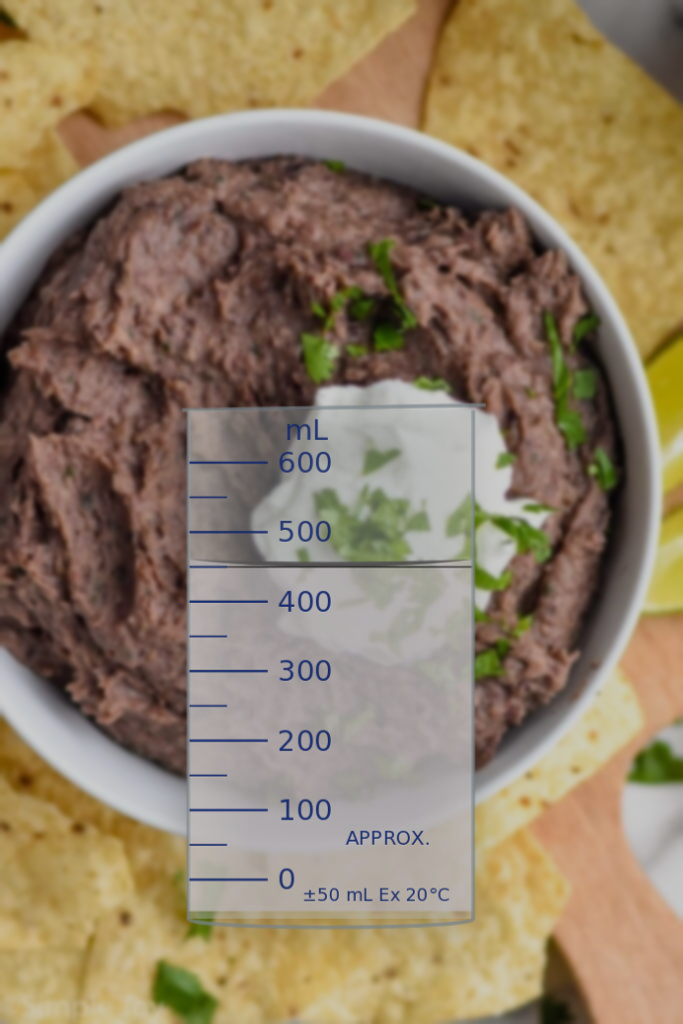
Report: 450 mL
